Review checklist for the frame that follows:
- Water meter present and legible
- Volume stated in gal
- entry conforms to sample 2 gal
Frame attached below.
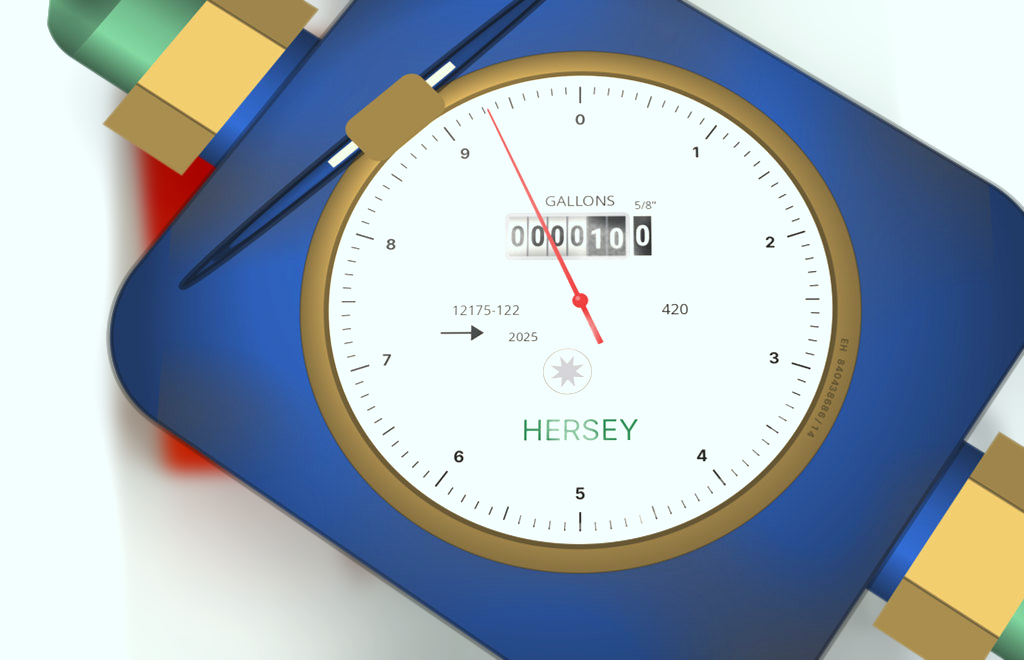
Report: 99.3 gal
